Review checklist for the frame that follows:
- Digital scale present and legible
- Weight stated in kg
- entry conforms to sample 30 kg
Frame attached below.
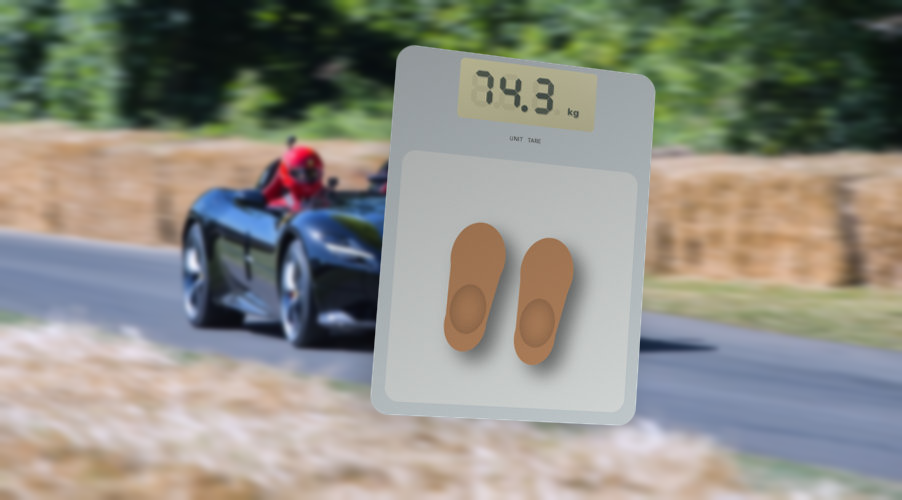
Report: 74.3 kg
